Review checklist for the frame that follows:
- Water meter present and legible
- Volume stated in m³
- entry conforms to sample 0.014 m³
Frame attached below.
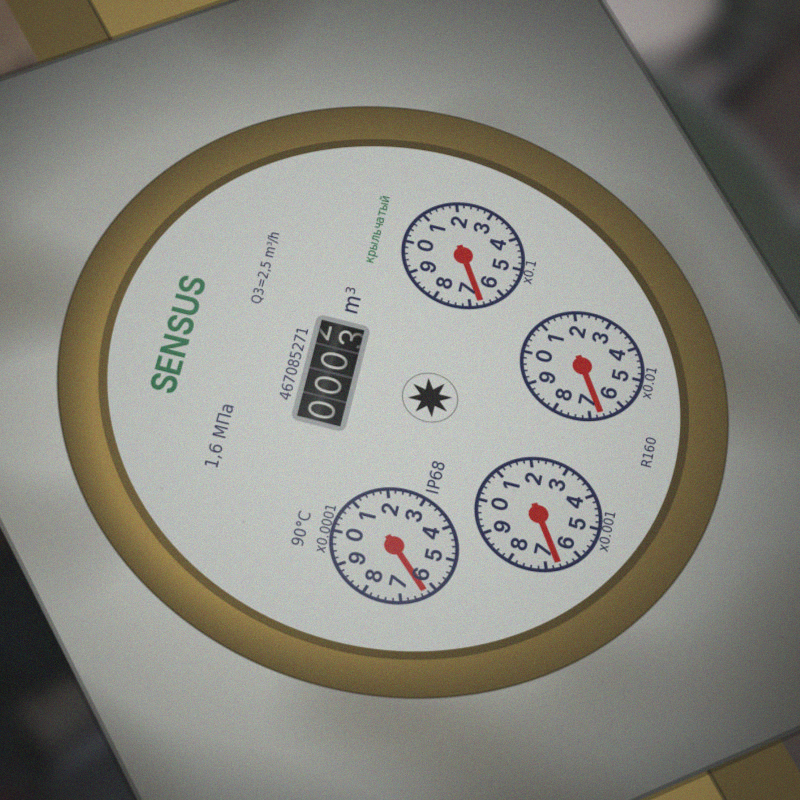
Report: 2.6666 m³
